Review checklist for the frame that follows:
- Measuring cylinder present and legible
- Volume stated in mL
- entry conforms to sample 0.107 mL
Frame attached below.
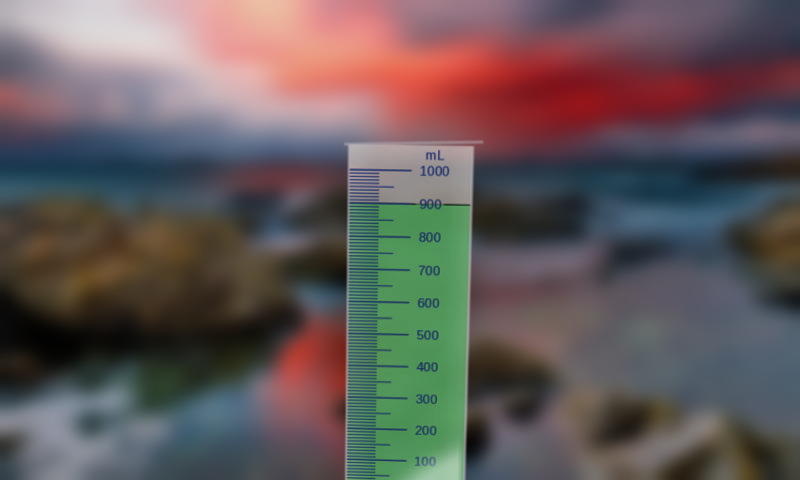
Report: 900 mL
